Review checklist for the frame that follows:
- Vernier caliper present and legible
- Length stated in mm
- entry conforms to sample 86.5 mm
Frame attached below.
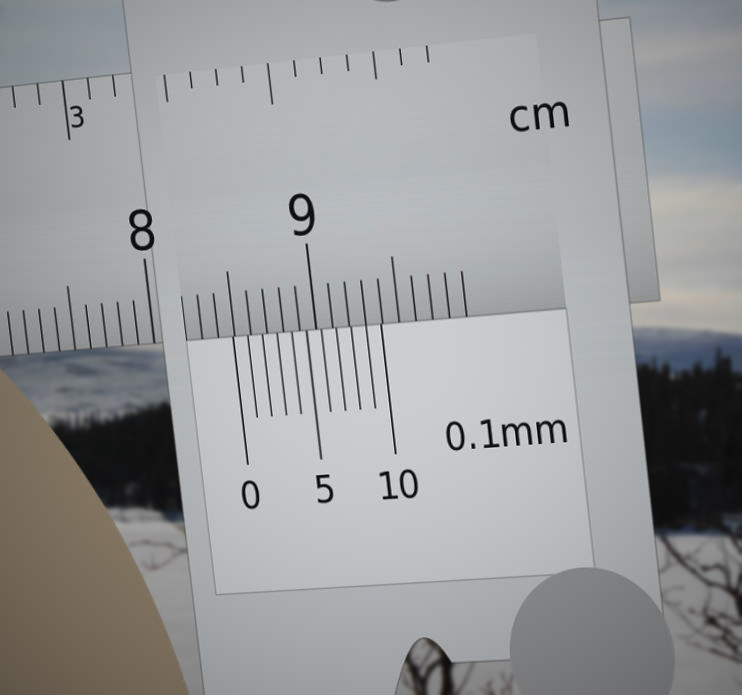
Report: 84.9 mm
